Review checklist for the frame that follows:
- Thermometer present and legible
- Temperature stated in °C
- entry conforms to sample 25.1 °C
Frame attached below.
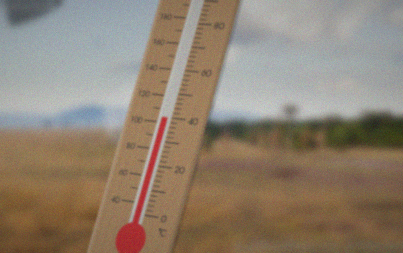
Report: 40 °C
